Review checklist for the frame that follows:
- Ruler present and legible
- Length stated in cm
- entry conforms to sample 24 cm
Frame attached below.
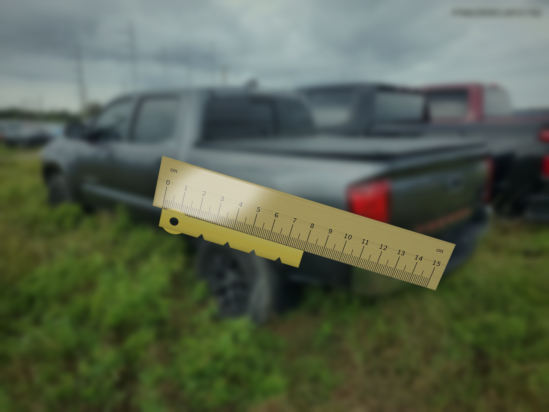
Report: 8 cm
